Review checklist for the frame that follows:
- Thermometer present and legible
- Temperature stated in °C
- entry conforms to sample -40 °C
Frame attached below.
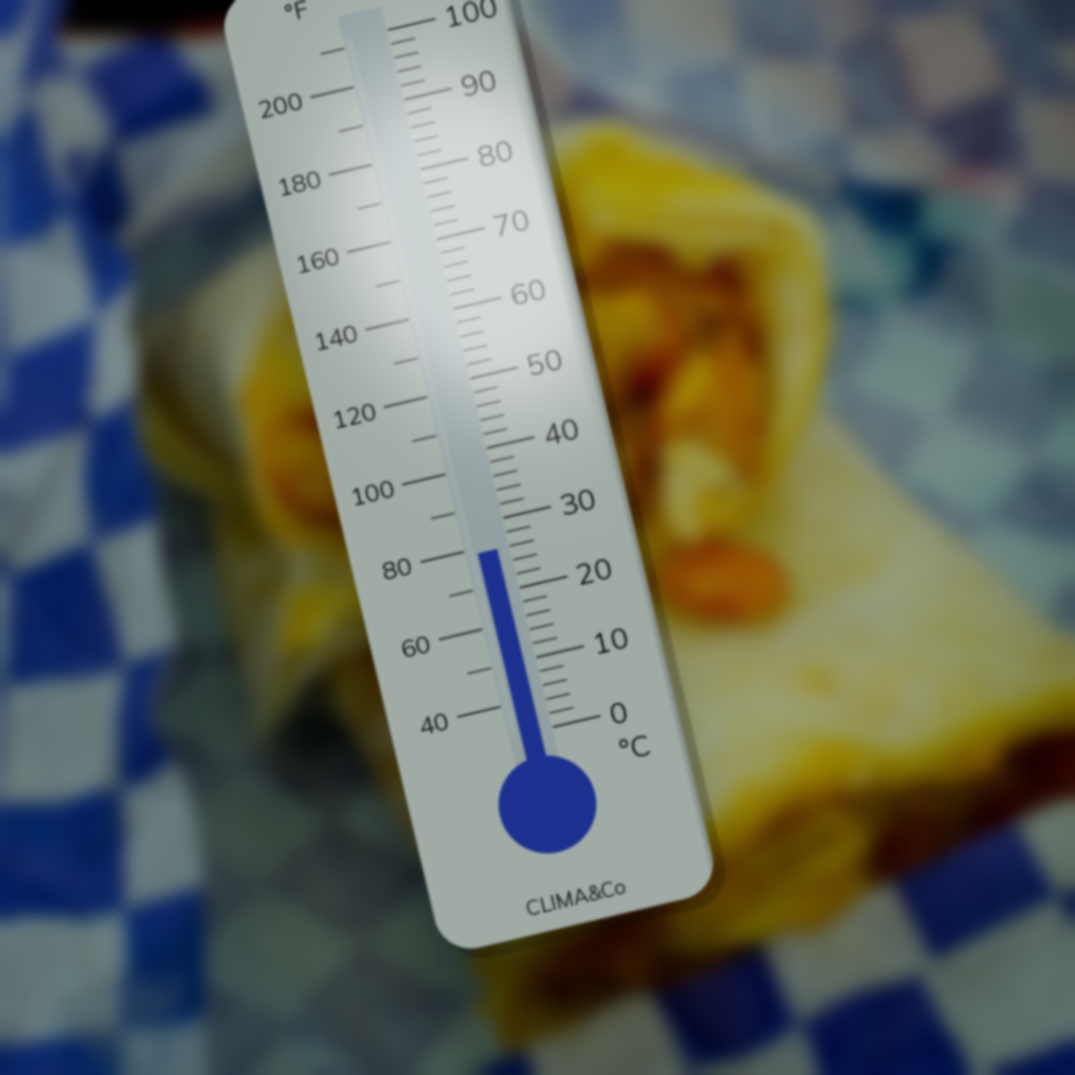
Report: 26 °C
